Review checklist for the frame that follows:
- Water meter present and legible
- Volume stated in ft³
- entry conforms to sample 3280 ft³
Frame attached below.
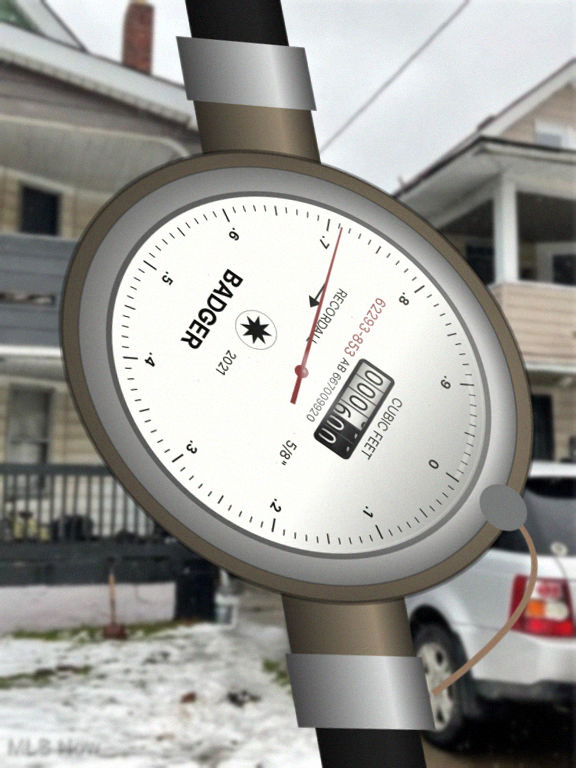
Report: 599.71 ft³
